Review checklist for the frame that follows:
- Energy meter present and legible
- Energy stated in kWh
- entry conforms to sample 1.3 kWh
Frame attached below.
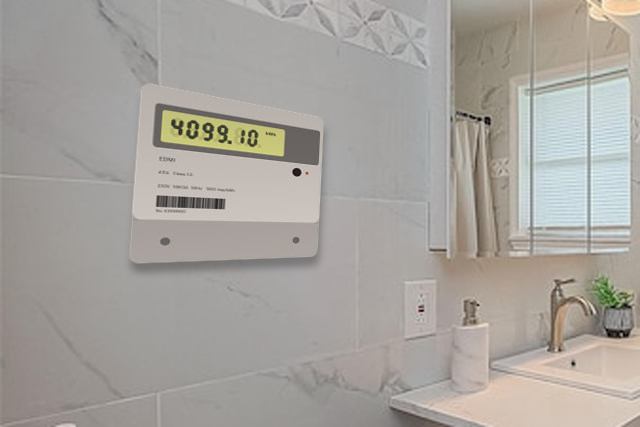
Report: 4099.10 kWh
